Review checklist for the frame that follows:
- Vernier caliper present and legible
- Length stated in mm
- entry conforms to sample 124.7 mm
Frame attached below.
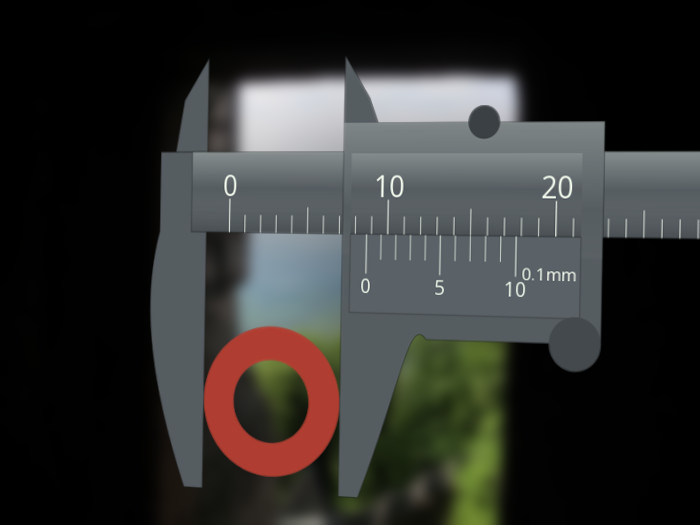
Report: 8.7 mm
